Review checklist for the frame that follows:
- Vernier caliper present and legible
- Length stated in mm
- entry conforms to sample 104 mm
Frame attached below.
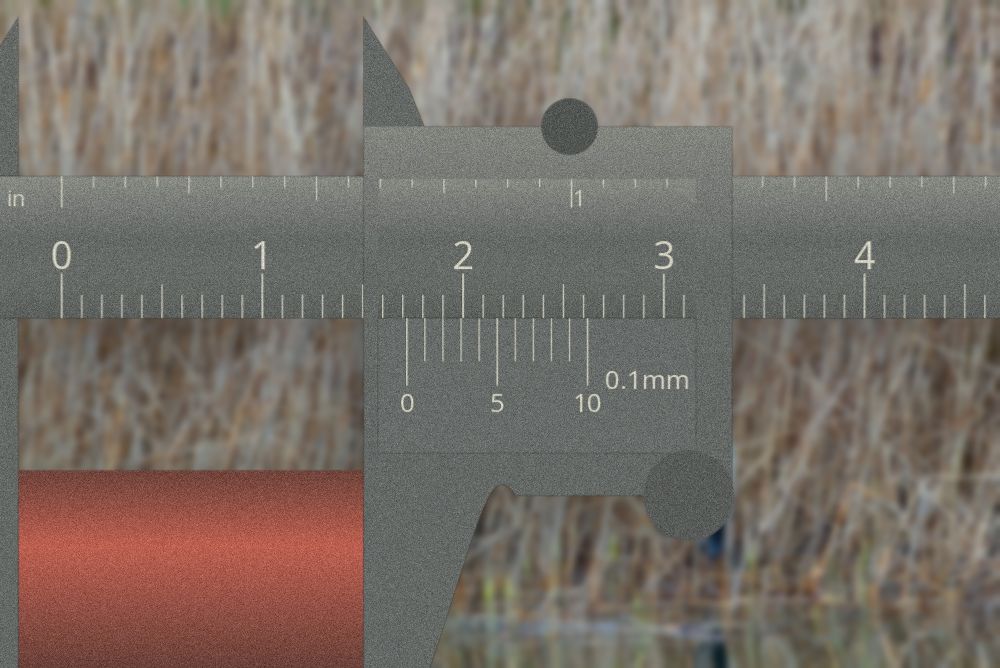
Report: 17.2 mm
